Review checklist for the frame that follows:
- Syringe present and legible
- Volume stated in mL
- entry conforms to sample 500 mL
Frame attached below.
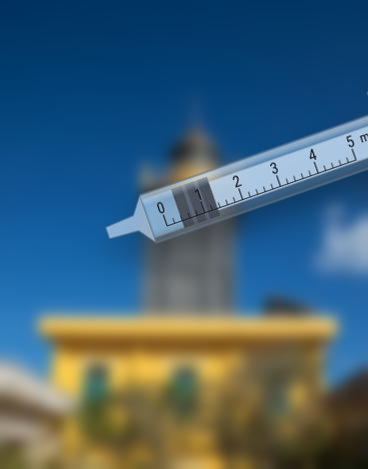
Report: 0.4 mL
